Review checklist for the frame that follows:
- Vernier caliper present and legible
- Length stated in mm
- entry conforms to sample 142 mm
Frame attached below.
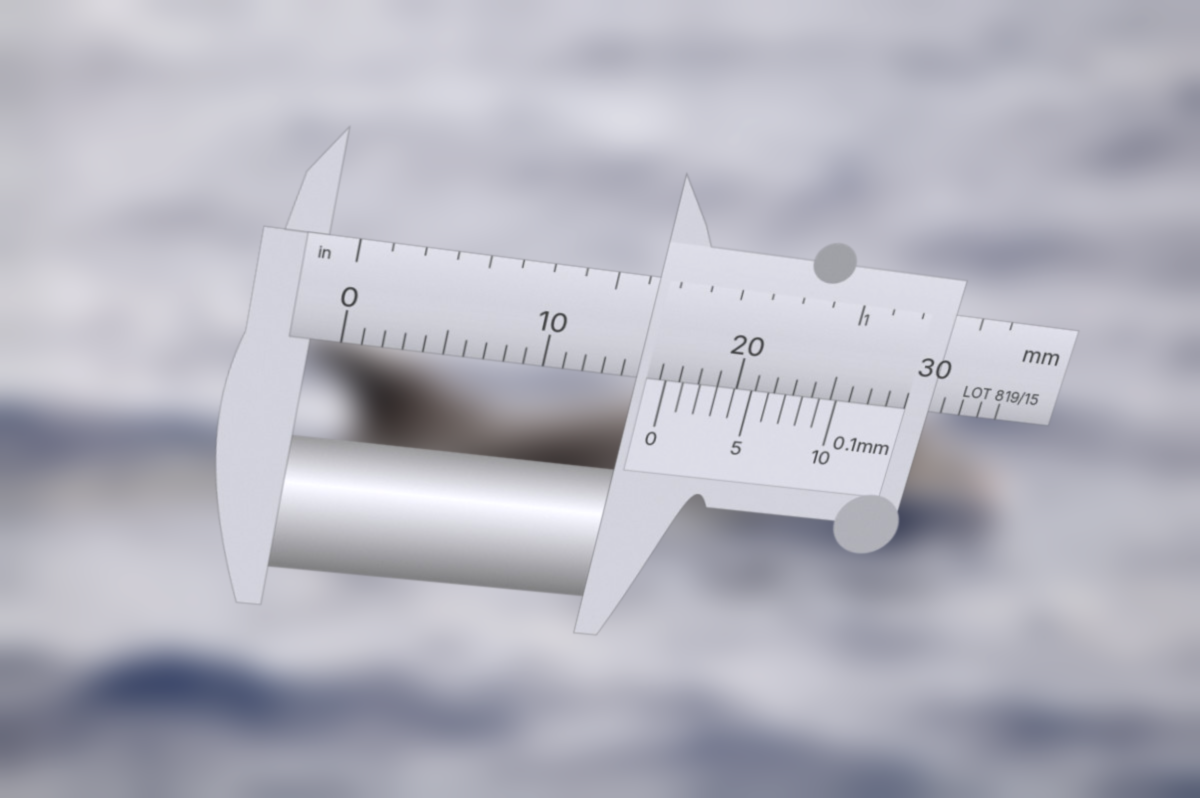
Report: 16.3 mm
